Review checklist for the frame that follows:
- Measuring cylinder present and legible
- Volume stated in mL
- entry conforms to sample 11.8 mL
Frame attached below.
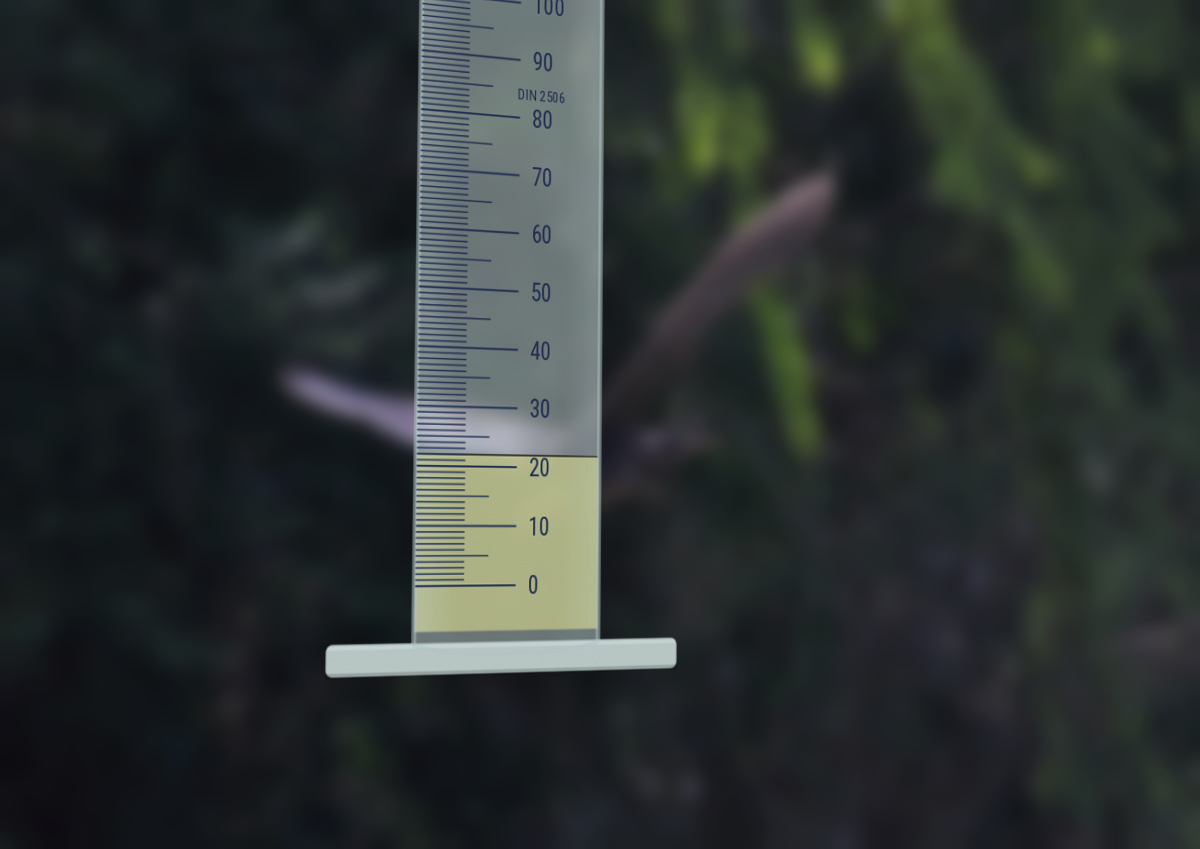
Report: 22 mL
